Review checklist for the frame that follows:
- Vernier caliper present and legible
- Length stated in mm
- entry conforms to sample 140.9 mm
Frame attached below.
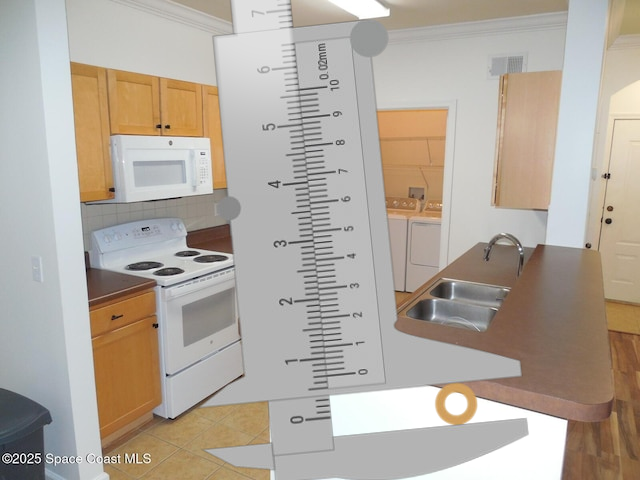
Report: 7.0 mm
